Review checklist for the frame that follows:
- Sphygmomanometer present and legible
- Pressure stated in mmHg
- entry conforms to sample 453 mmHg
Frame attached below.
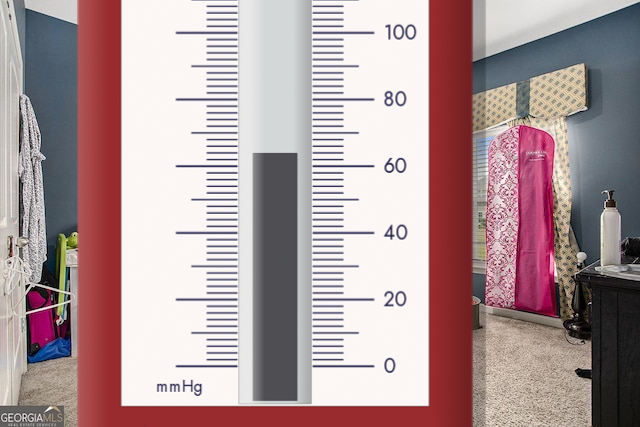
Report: 64 mmHg
